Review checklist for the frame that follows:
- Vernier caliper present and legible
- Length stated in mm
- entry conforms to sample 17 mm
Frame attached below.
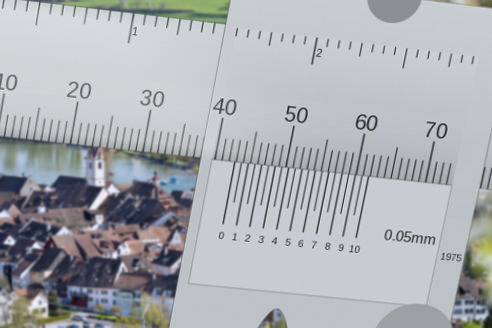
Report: 42.8 mm
